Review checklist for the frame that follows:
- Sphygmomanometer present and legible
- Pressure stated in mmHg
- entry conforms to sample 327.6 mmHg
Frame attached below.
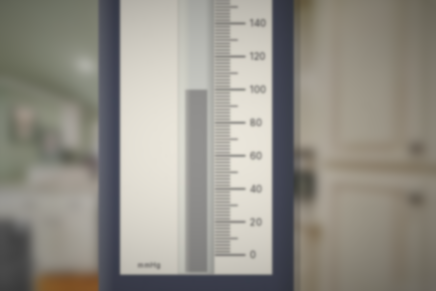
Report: 100 mmHg
